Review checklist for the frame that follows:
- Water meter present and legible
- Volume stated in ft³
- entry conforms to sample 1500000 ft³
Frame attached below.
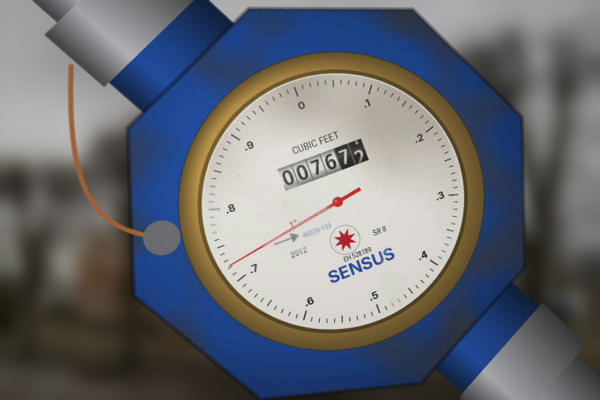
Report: 7671.72 ft³
